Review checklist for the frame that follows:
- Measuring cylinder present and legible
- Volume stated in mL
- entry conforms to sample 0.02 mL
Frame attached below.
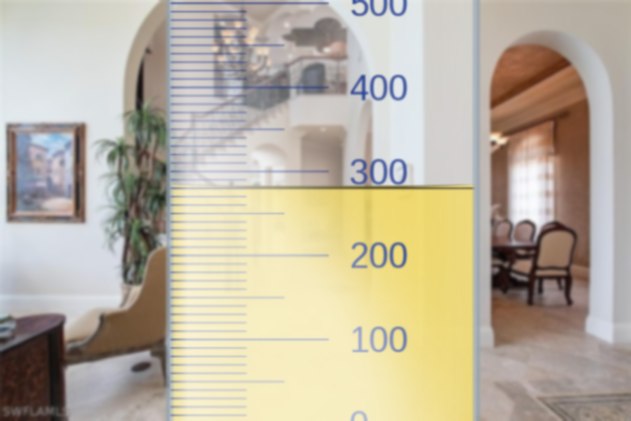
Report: 280 mL
